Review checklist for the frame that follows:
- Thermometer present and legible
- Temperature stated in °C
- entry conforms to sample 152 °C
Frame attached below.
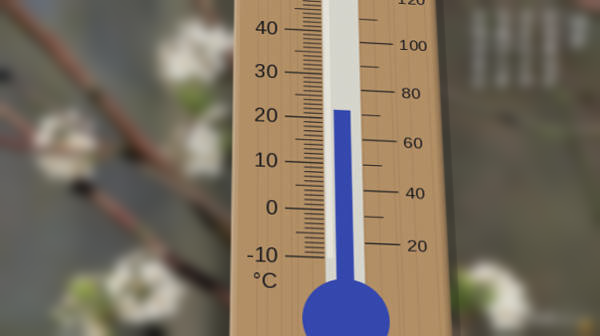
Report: 22 °C
